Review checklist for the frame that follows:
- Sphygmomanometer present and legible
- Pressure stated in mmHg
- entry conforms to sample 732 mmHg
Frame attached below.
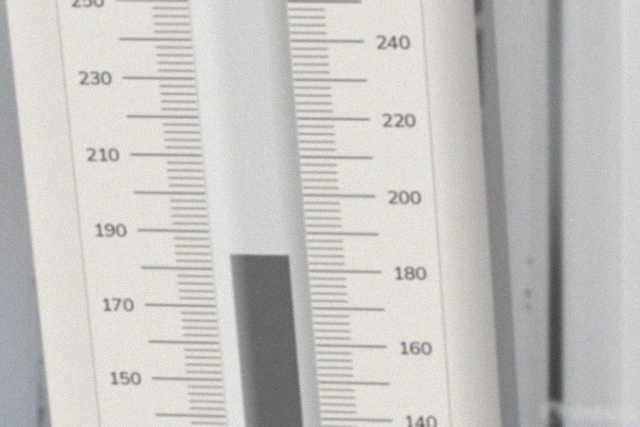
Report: 184 mmHg
